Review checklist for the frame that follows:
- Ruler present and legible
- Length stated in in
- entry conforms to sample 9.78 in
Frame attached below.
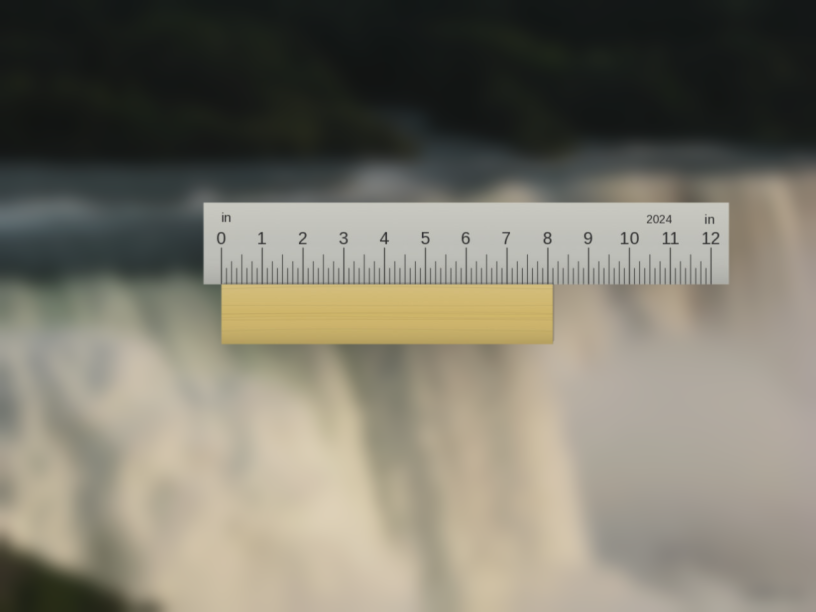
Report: 8.125 in
